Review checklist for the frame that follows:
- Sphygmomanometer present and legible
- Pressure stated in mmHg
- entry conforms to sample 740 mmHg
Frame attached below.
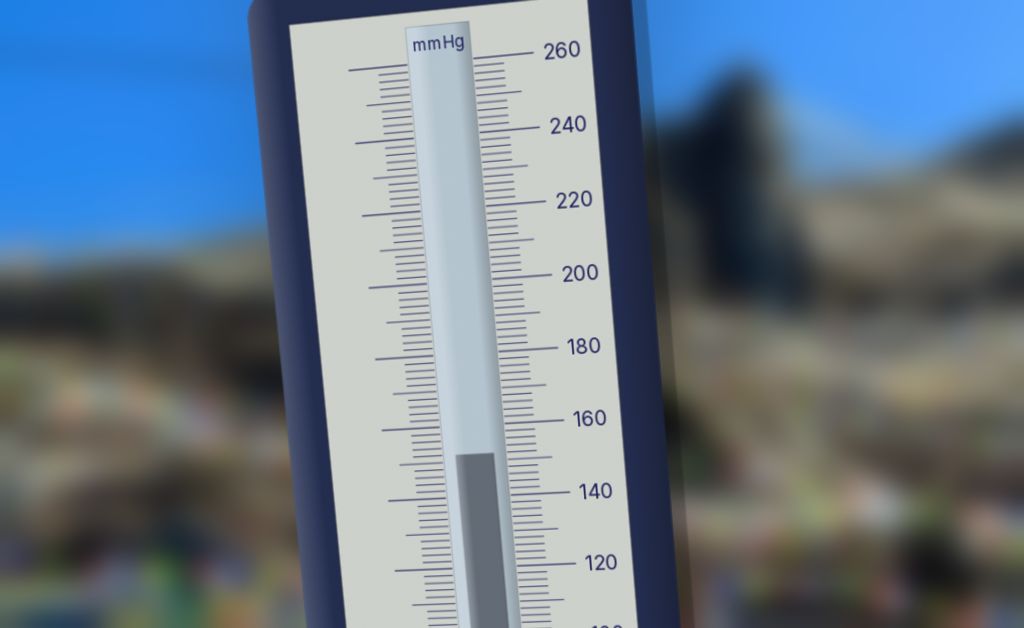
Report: 152 mmHg
